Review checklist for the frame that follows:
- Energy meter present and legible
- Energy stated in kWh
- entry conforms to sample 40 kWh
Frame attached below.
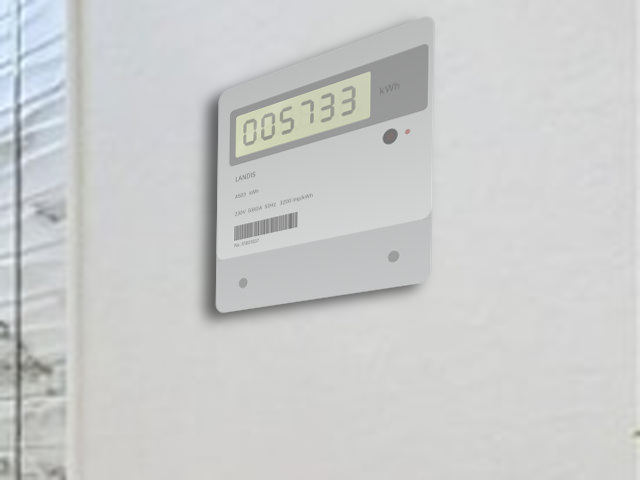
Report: 5733 kWh
